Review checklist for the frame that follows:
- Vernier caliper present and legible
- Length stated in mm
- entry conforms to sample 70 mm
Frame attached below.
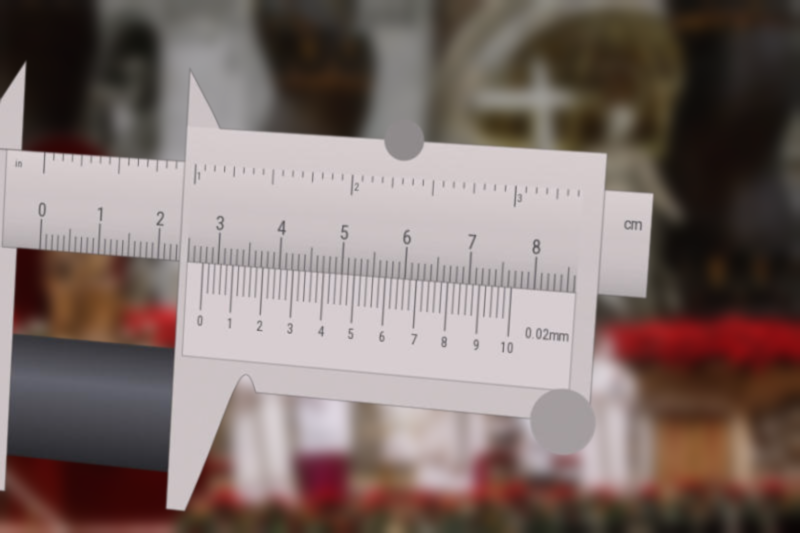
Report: 27.5 mm
